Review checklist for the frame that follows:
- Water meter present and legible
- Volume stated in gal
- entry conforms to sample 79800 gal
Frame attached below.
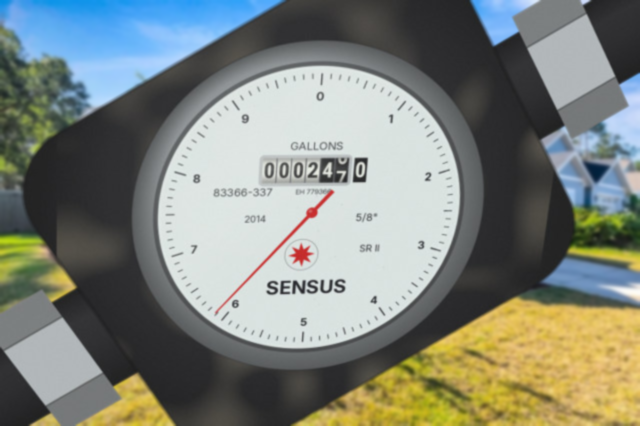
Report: 2466.1 gal
